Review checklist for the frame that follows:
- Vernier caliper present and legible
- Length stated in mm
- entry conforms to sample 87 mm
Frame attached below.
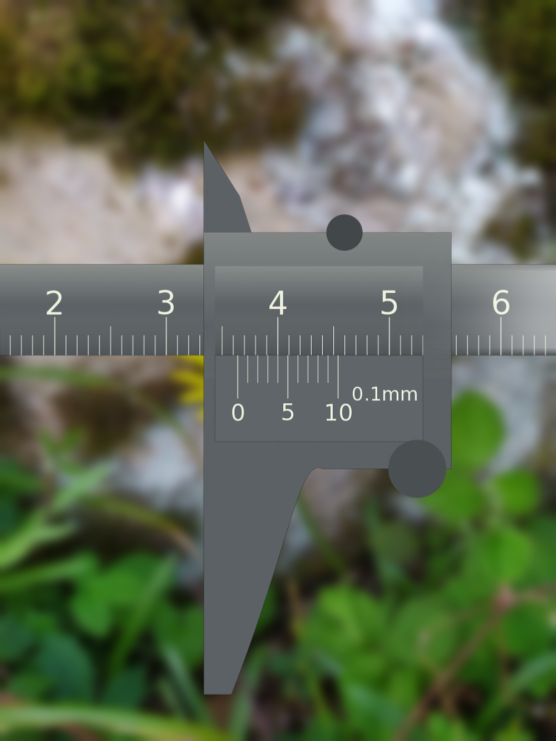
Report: 36.4 mm
